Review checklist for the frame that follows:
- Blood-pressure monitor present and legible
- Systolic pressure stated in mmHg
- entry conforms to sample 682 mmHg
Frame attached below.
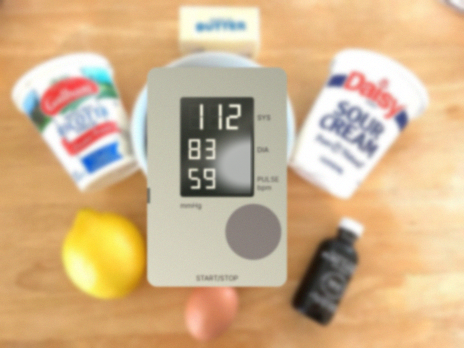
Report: 112 mmHg
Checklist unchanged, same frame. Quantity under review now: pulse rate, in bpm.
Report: 59 bpm
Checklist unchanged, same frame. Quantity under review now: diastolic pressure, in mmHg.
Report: 83 mmHg
